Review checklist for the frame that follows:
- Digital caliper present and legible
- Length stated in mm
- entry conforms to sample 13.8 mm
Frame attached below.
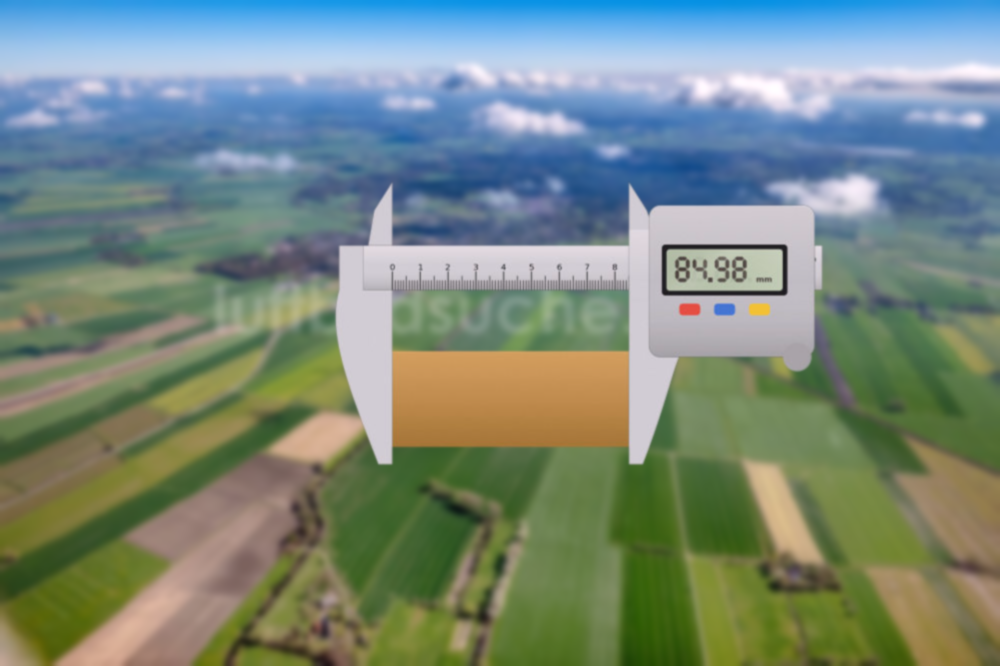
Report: 84.98 mm
